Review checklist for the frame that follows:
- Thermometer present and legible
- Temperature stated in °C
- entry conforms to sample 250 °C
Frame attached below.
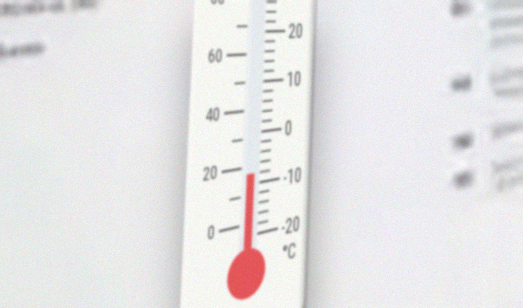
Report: -8 °C
